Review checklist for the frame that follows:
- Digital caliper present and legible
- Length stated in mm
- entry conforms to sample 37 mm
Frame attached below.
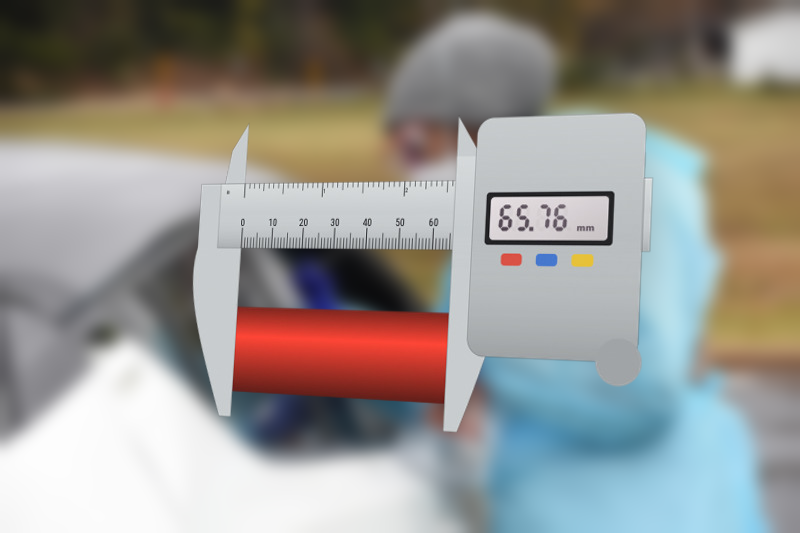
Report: 65.76 mm
